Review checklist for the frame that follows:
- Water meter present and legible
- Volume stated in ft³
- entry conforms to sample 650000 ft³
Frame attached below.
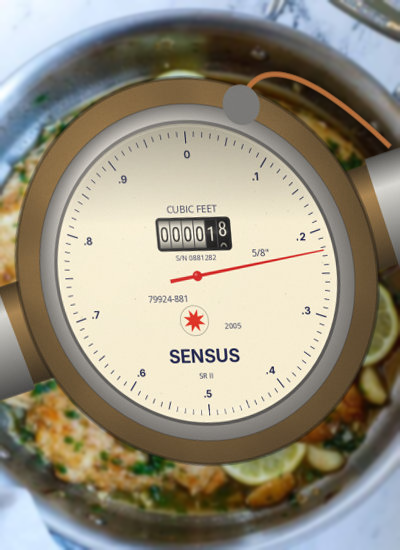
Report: 18.22 ft³
